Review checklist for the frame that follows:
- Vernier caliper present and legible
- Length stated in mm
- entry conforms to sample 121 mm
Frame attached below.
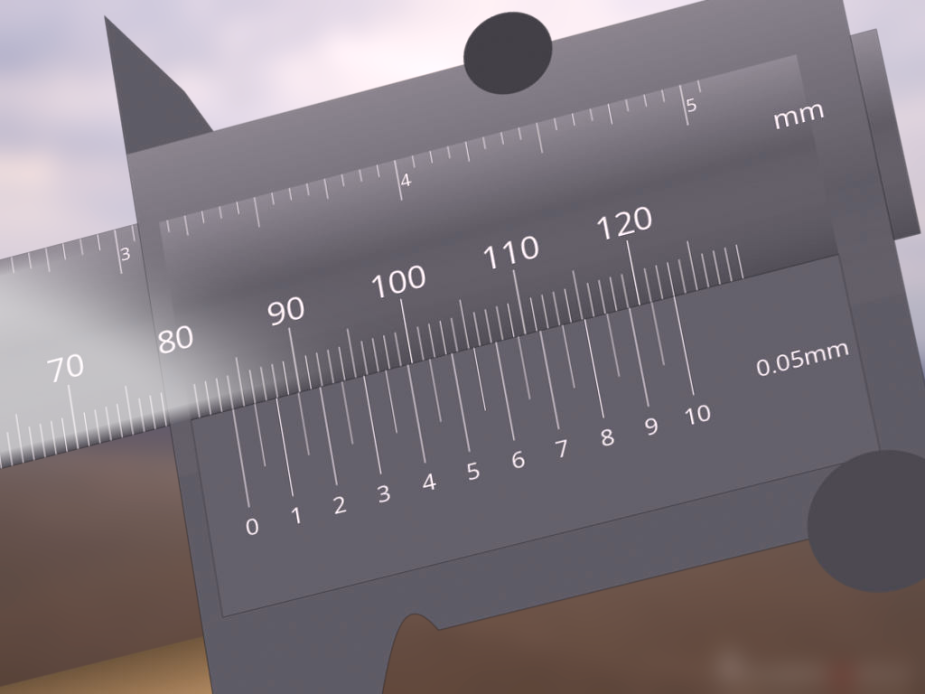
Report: 84.0 mm
